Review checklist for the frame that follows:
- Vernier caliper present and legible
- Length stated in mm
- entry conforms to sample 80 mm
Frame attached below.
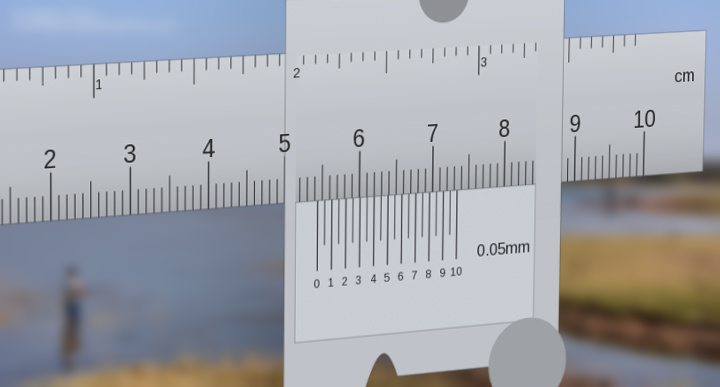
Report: 54.4 mm
